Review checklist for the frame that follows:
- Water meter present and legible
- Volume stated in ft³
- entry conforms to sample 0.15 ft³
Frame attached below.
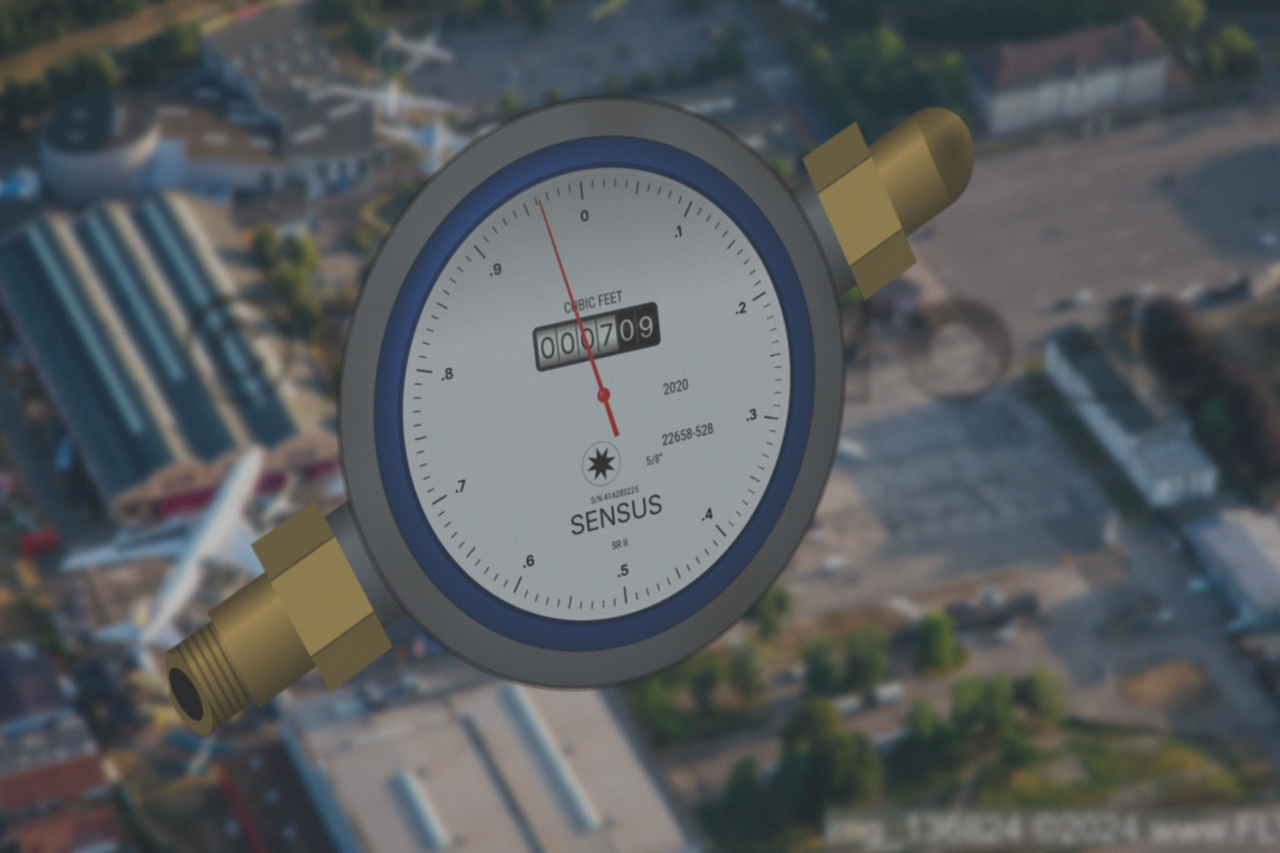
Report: 708.96 ft³
